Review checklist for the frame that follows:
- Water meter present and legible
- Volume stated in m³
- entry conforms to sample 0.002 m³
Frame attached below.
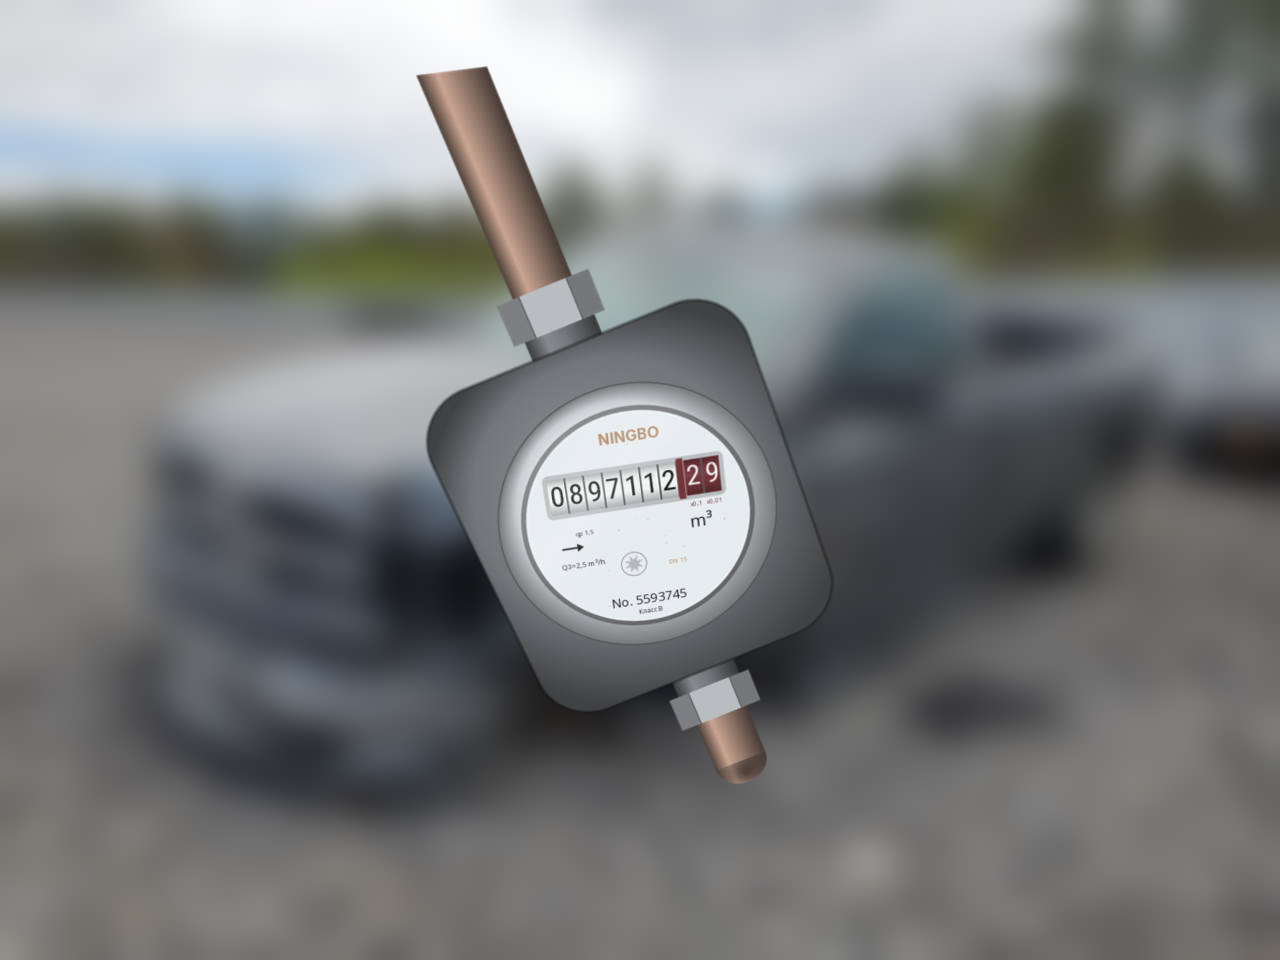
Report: 897112.29 m³
